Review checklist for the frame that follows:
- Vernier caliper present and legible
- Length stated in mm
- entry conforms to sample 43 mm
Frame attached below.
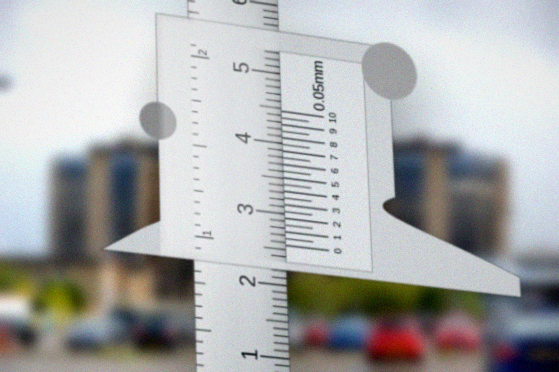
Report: 25.6 mm
